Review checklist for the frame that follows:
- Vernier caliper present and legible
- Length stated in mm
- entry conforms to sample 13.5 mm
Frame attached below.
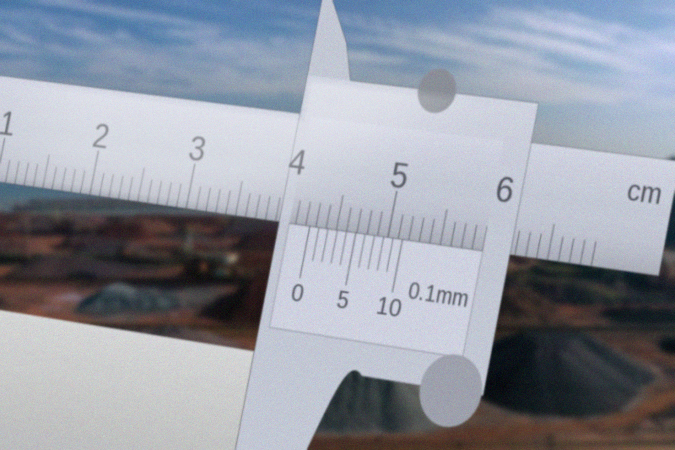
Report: 42.4 mm
